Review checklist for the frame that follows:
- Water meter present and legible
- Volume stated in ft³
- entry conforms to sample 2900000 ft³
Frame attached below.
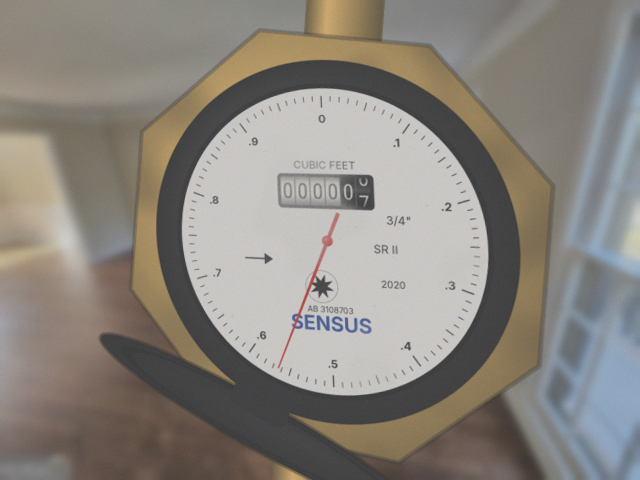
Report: 6.56 ft³
